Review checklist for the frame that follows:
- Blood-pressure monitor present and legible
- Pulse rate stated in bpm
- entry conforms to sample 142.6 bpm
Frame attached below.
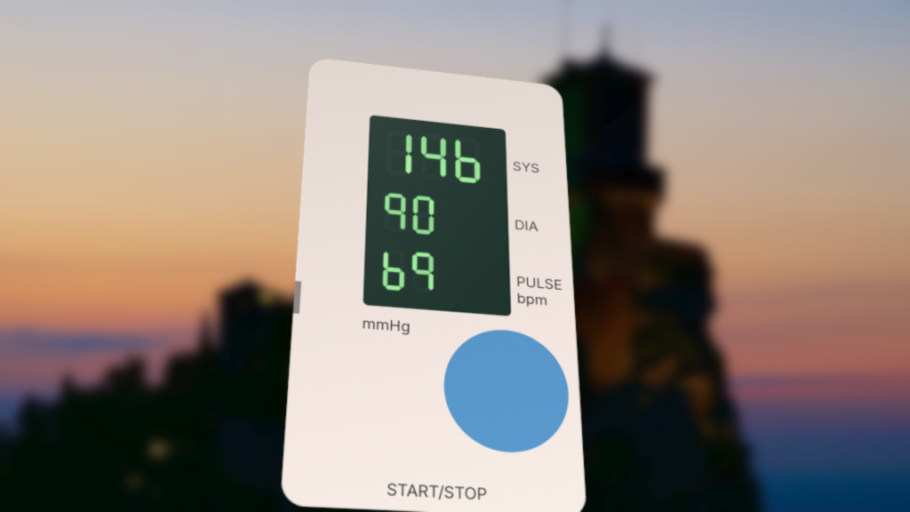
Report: 69 bpm
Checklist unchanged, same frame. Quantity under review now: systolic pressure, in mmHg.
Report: 146 mmHg
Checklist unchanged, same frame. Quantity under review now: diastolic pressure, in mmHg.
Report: 90 mmHg
